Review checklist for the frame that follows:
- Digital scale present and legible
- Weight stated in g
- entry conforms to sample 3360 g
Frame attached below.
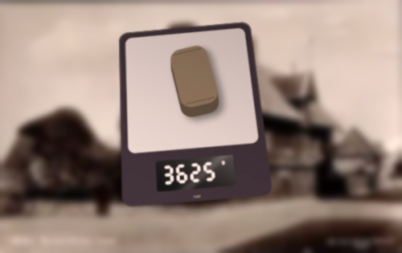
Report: 3625 g
